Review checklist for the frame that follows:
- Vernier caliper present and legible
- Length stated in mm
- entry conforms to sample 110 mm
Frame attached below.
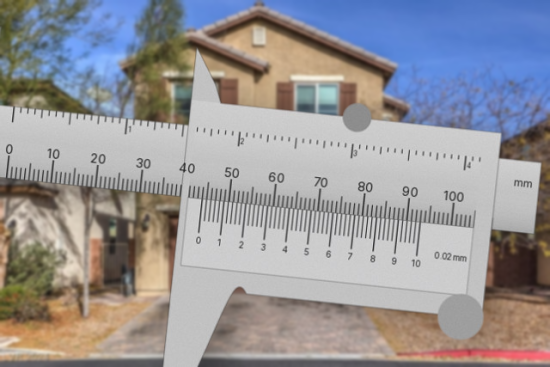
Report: 44.0 mm
